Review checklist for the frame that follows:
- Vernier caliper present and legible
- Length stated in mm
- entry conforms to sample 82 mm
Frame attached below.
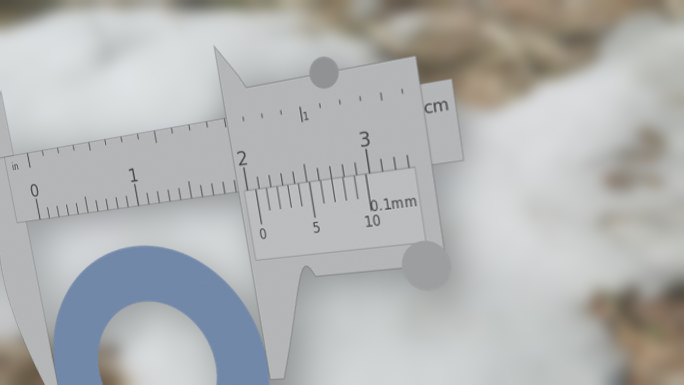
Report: 20.7 mm
